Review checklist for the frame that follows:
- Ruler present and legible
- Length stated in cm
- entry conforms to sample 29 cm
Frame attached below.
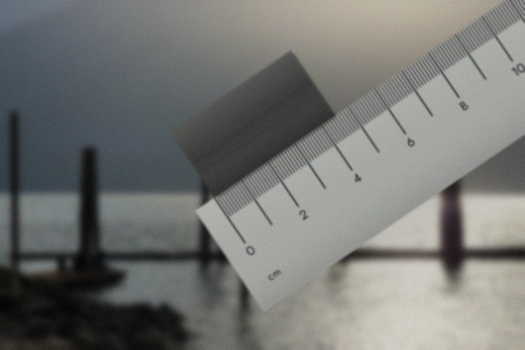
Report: 4.5 cm
